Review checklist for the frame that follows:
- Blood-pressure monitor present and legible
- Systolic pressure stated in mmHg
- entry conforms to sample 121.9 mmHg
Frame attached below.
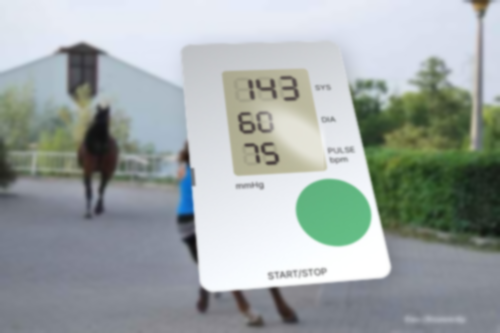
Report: 143 mmHg
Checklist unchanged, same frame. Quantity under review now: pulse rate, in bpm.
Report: 75 bpm
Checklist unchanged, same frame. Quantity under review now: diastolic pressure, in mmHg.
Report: 60 mmHg
